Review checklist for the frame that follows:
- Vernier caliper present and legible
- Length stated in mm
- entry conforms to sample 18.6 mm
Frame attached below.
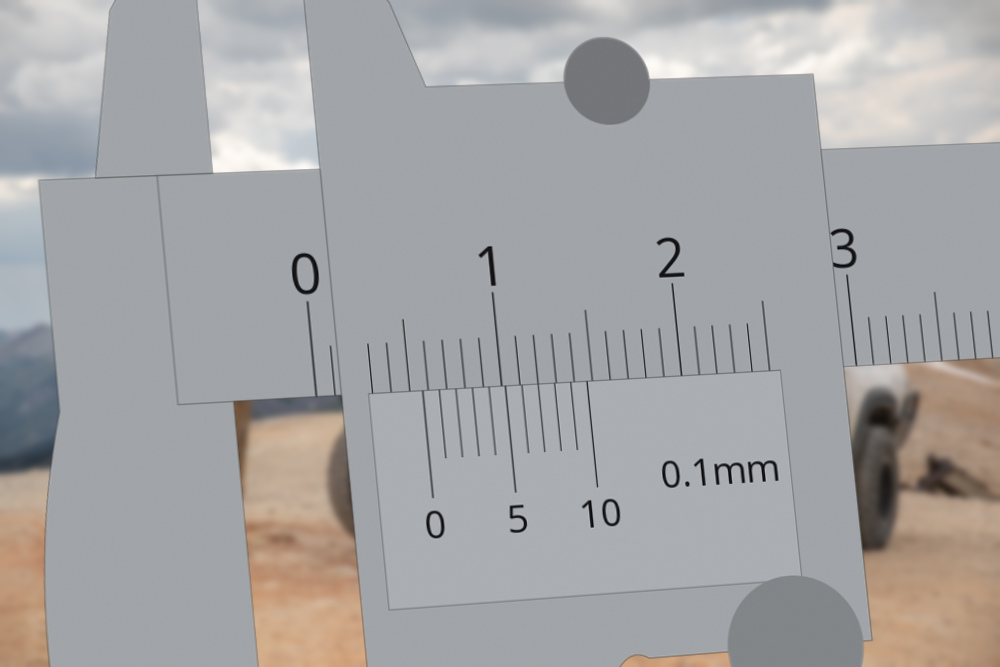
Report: 5.7 mm
